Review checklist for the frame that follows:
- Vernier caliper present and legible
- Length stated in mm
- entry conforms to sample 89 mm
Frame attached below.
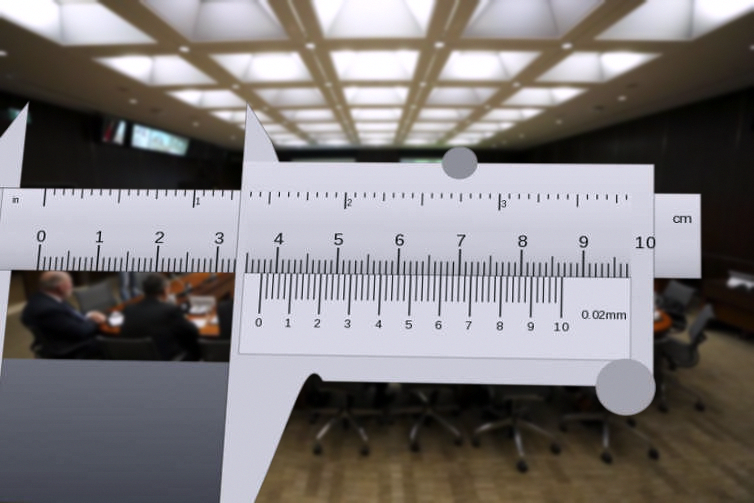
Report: 37.6 mm
